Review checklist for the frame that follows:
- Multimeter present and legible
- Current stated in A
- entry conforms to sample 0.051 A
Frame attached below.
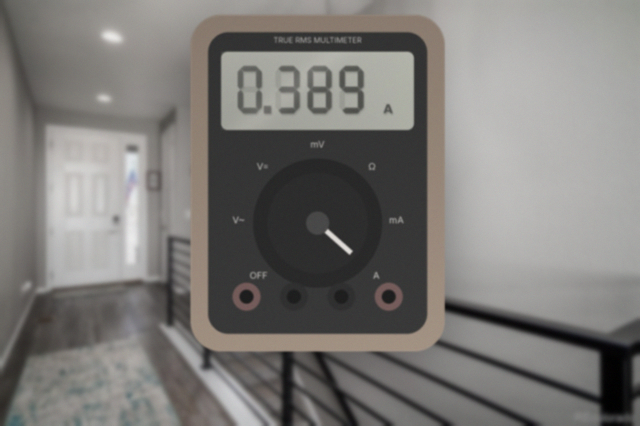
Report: 0.389 A
